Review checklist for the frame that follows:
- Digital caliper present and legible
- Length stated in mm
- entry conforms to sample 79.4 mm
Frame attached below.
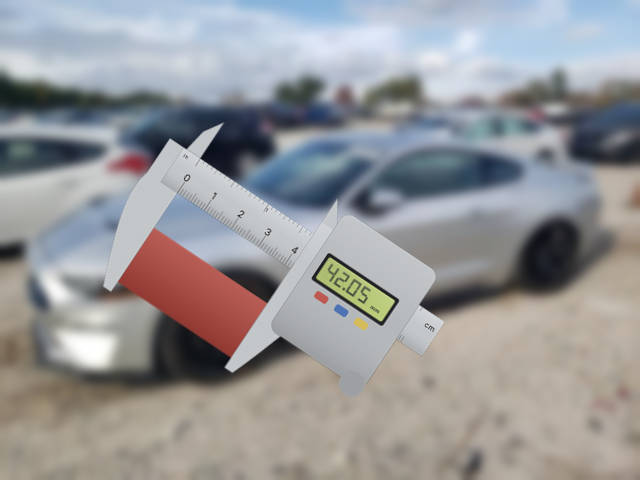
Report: 42.05 mm
